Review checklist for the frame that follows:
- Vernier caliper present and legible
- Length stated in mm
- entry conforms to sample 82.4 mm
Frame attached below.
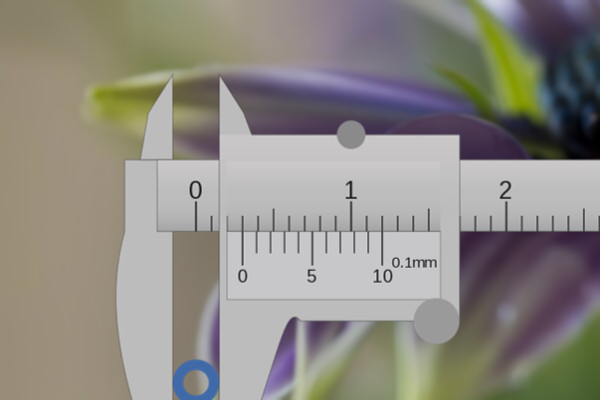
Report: 3.0 mm
